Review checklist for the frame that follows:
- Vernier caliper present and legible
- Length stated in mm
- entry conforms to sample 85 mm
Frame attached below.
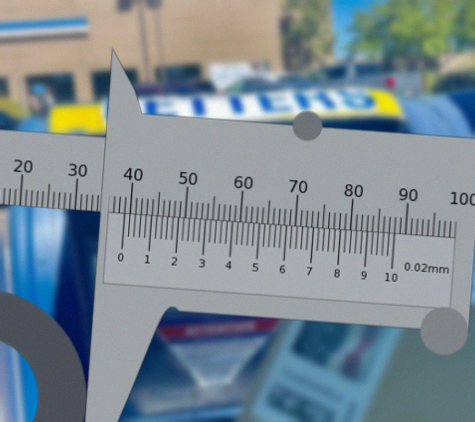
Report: 39.0 mm
